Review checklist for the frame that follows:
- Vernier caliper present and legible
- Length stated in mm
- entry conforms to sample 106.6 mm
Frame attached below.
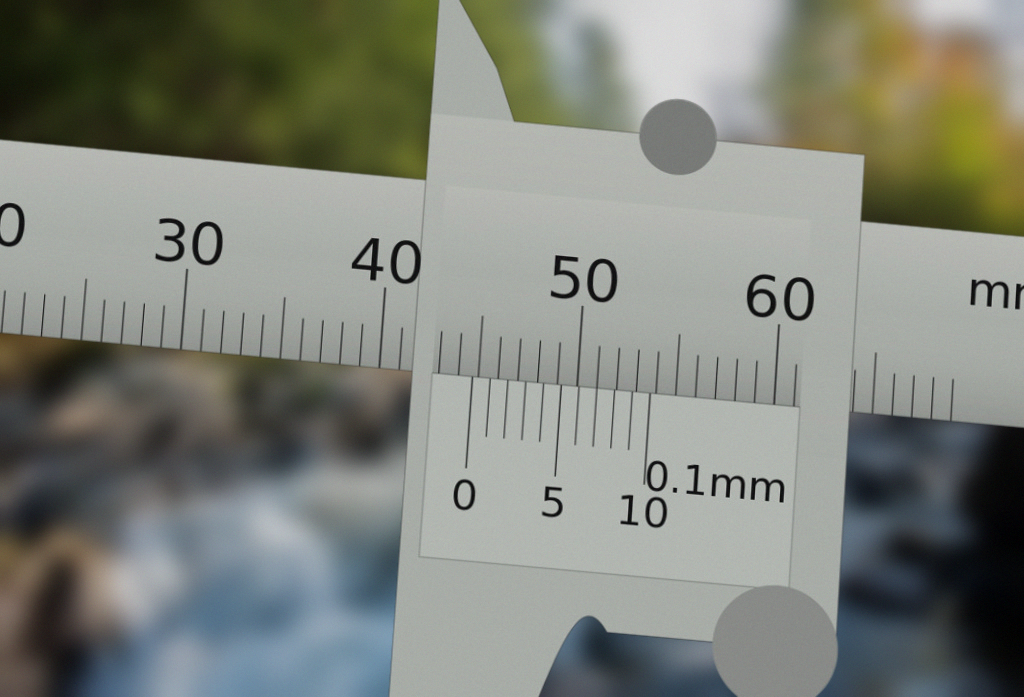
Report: 44.7 mm
